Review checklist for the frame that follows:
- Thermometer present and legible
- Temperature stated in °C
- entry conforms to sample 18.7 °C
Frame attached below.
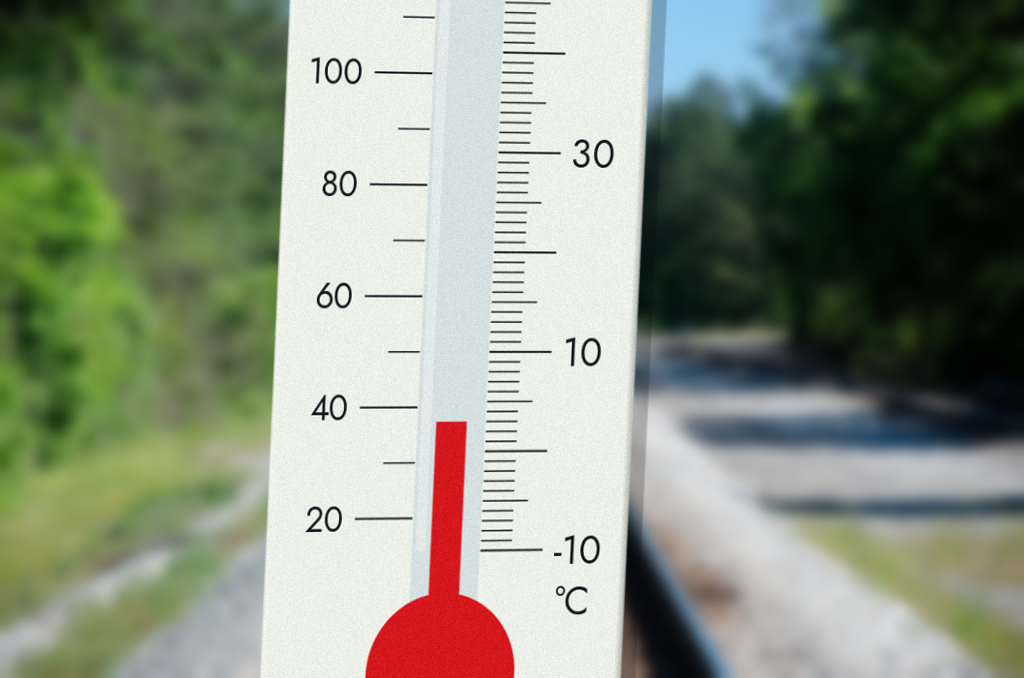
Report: 3 °C
